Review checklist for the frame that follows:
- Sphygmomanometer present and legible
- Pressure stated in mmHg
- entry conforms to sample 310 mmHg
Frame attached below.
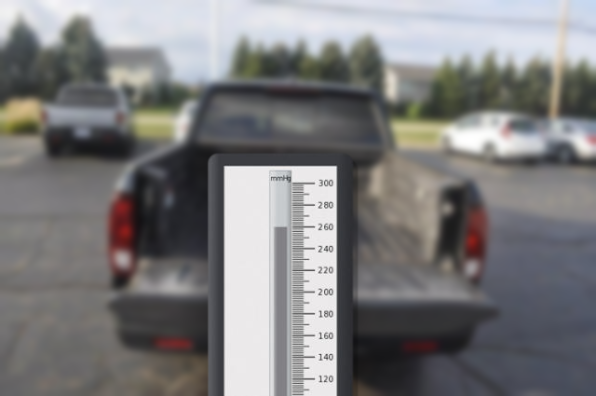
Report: 260 mmHg
